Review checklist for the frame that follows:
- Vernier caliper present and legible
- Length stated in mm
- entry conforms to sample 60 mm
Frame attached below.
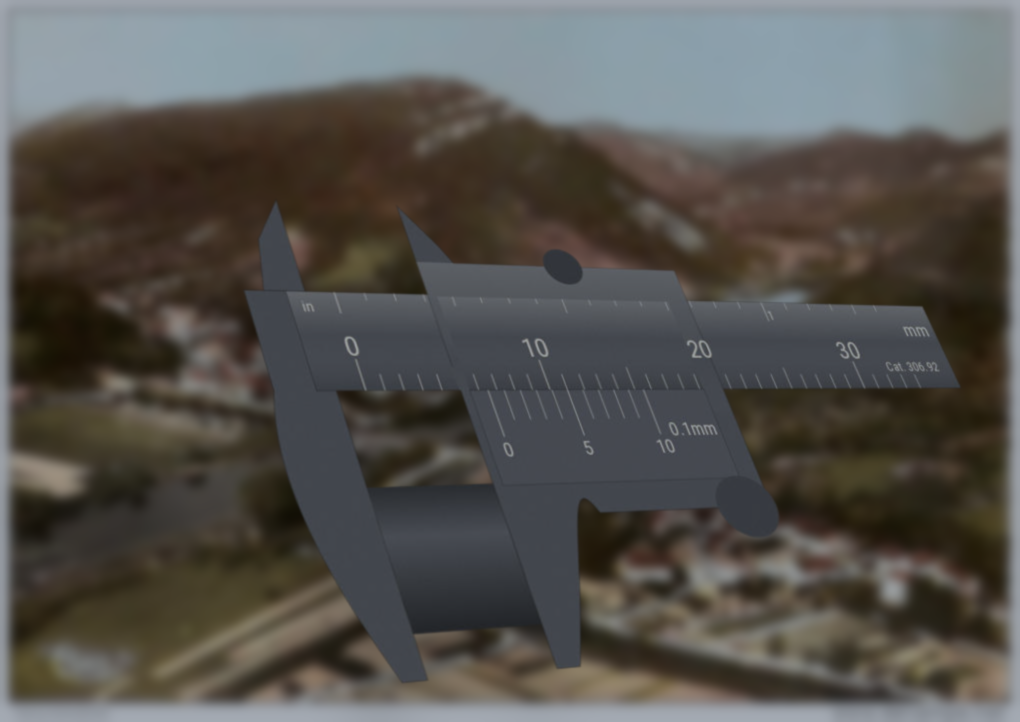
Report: 6.5 mm
